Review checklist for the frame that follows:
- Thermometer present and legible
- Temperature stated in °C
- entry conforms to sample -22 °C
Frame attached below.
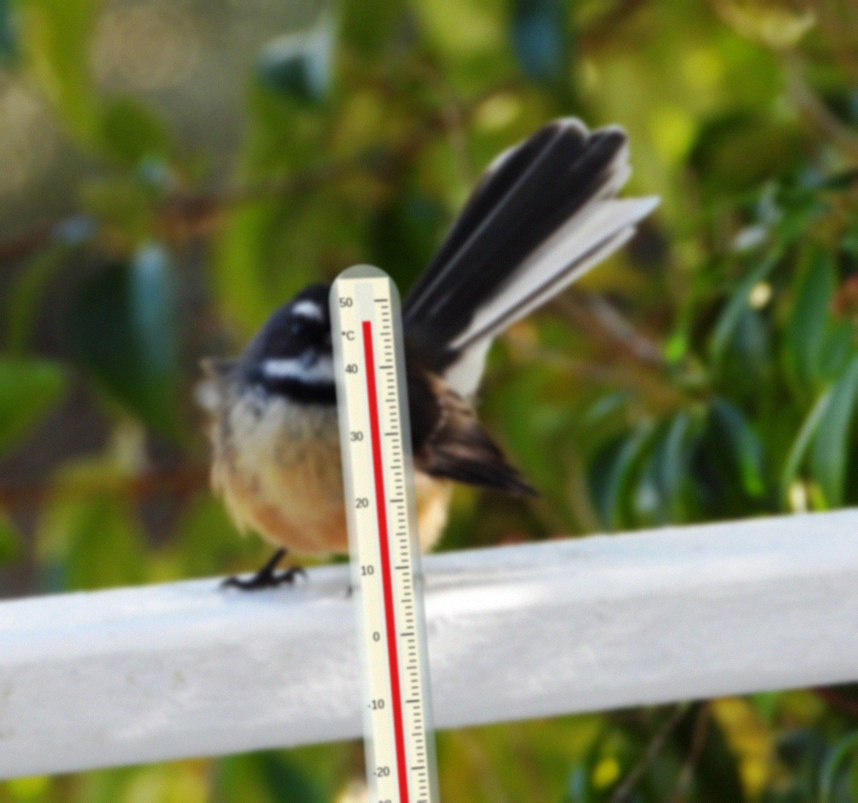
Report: 47 °C
